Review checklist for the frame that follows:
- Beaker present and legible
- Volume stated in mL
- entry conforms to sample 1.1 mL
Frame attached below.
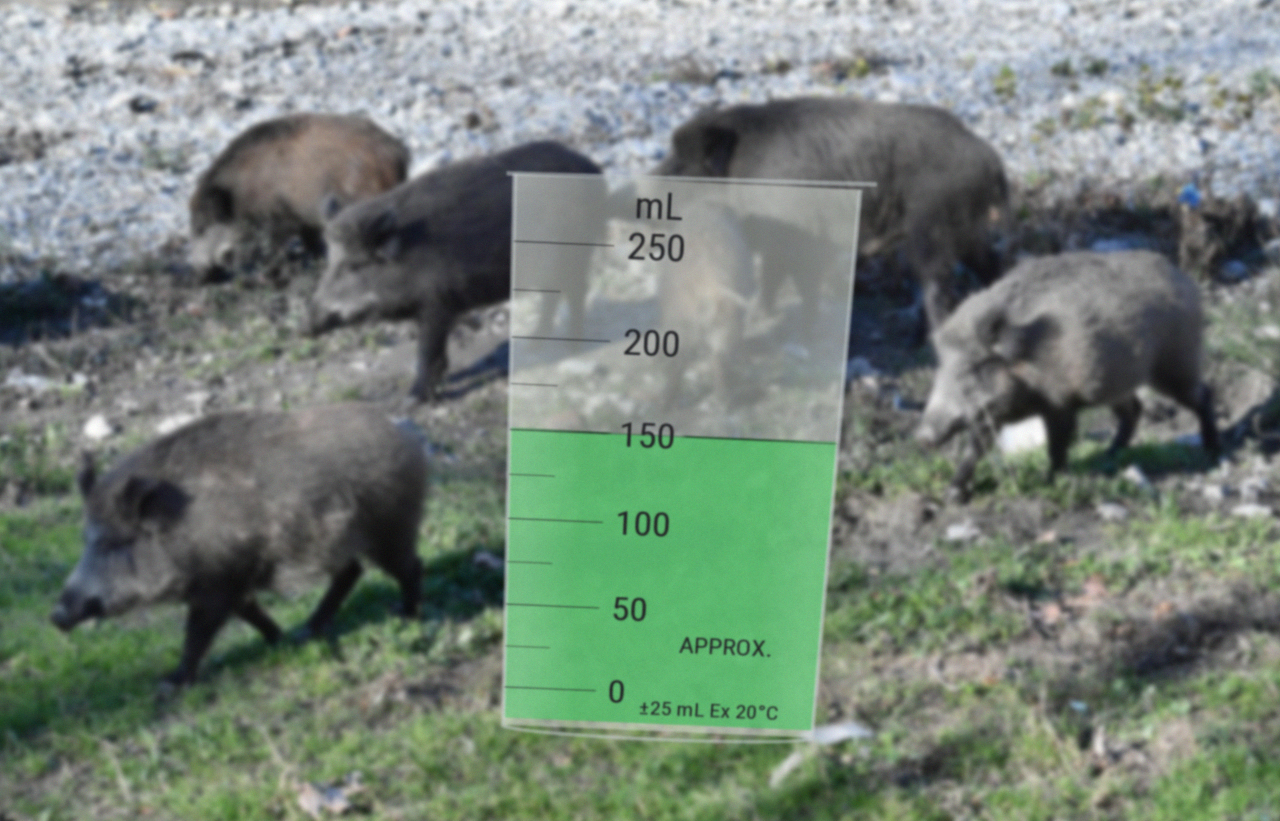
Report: 150 mL
